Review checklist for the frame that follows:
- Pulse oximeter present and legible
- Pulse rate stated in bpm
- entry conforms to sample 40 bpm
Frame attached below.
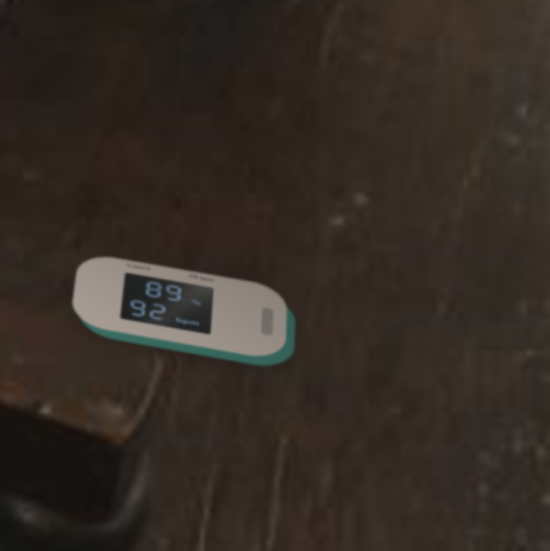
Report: 92 bpm
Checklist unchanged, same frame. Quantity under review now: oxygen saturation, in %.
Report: 89 %
